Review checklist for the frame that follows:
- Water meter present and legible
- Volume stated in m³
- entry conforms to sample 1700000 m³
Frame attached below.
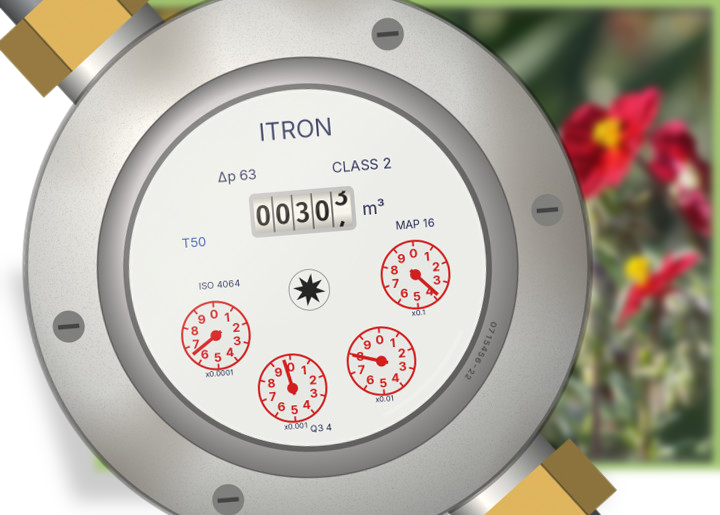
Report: 303.3796 m³
